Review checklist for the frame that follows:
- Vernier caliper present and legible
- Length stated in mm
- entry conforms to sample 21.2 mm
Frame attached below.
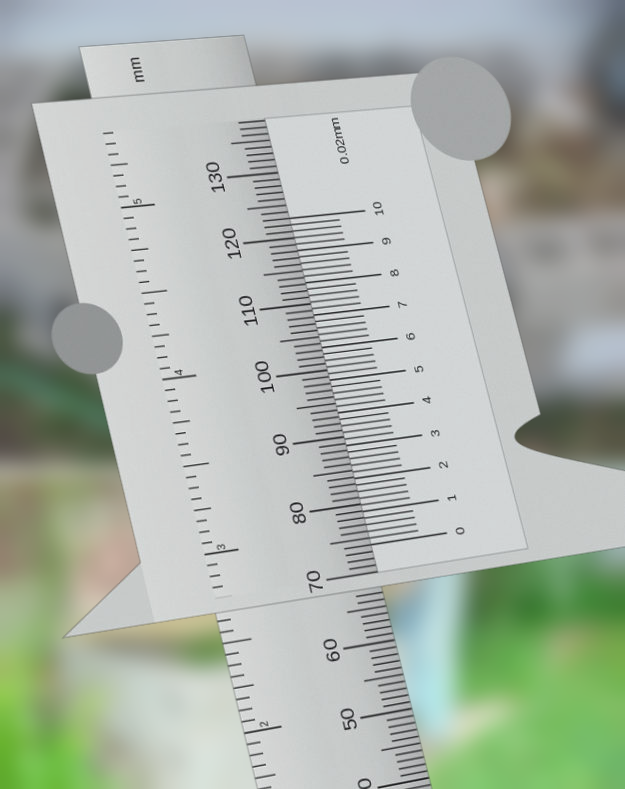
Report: 74.0 mm
